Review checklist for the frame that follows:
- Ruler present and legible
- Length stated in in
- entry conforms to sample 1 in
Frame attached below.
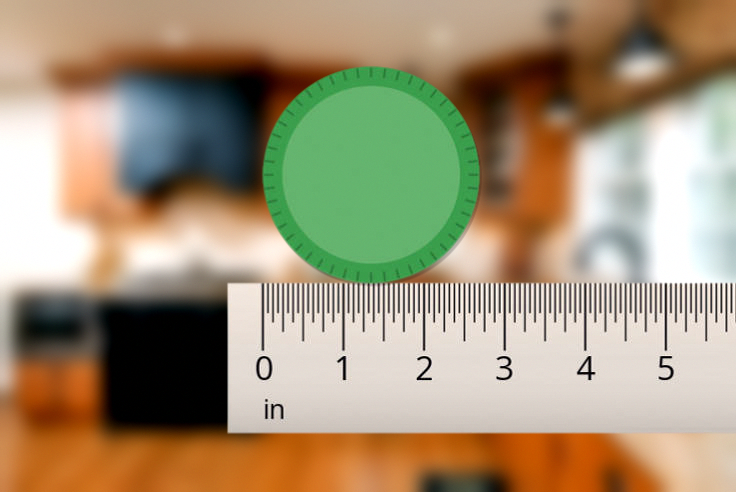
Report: 2.6875 in
